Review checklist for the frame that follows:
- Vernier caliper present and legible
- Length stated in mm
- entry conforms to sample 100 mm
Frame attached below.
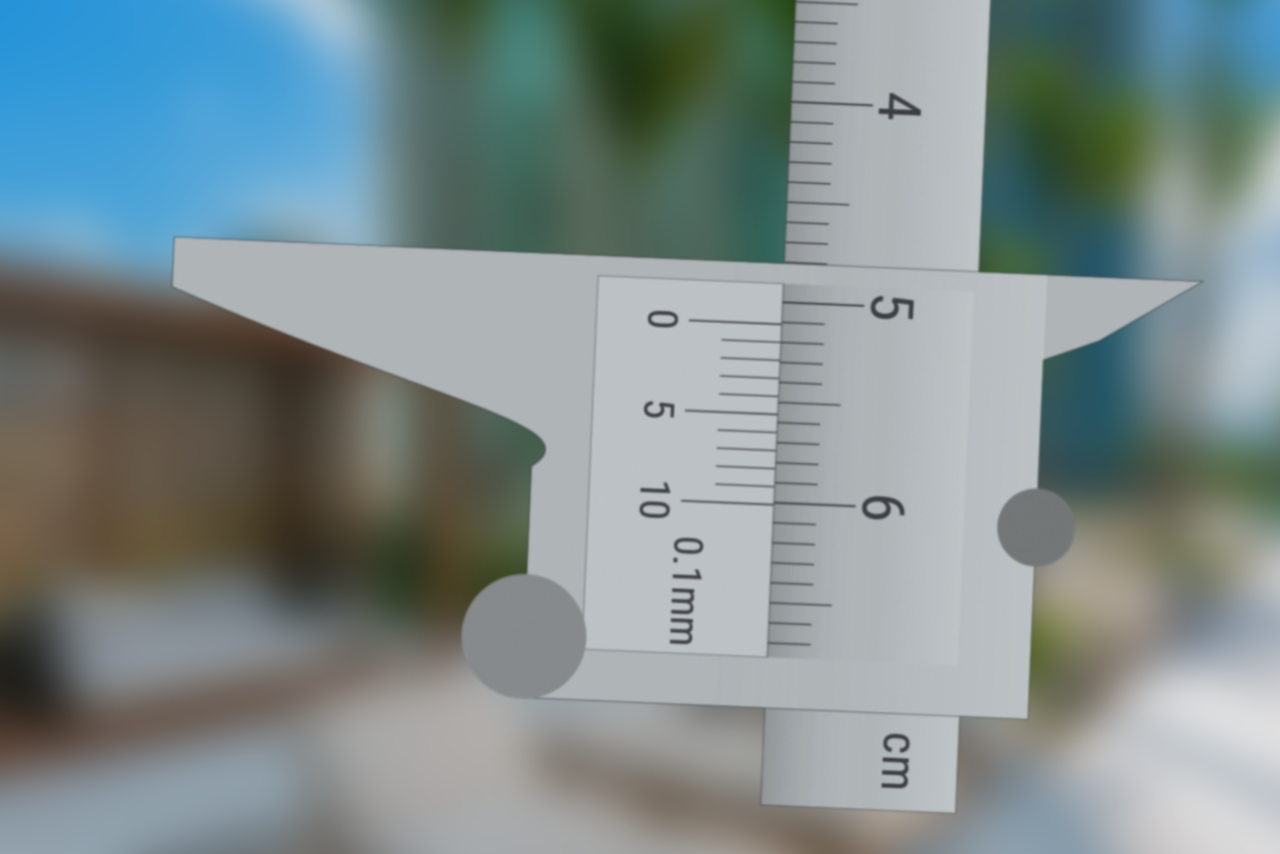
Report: 51.1 mm
